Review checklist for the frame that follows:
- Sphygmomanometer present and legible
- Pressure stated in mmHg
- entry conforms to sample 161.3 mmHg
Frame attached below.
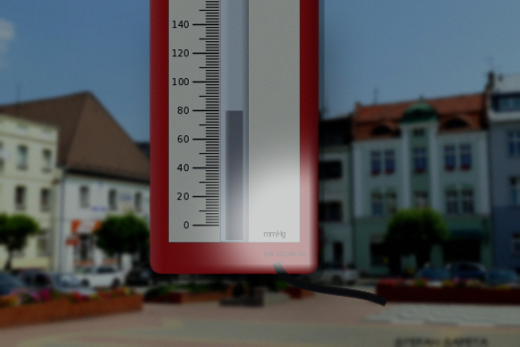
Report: 80 mmHg
